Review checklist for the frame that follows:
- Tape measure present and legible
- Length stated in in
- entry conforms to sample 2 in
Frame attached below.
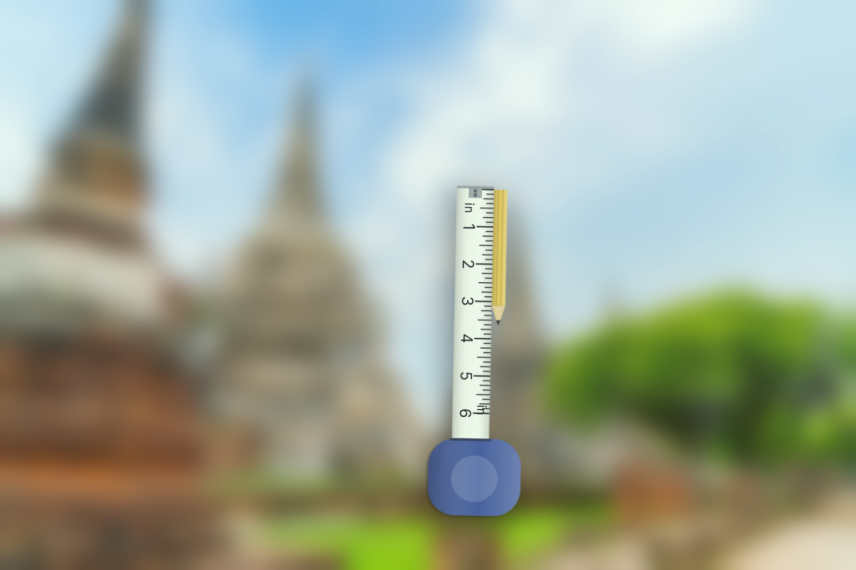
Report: 3.625 in
